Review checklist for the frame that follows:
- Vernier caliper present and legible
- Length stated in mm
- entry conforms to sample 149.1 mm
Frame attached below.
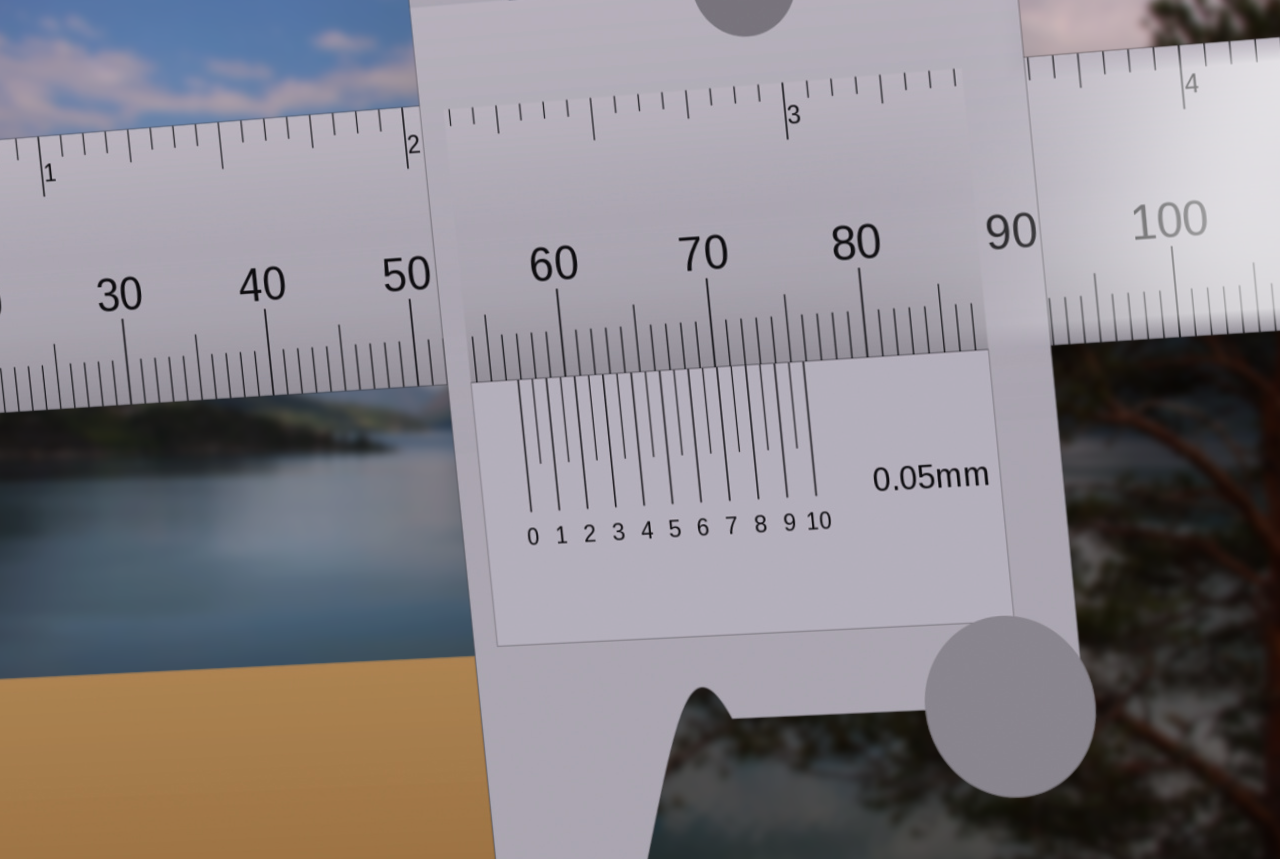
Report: 56.8 mm
